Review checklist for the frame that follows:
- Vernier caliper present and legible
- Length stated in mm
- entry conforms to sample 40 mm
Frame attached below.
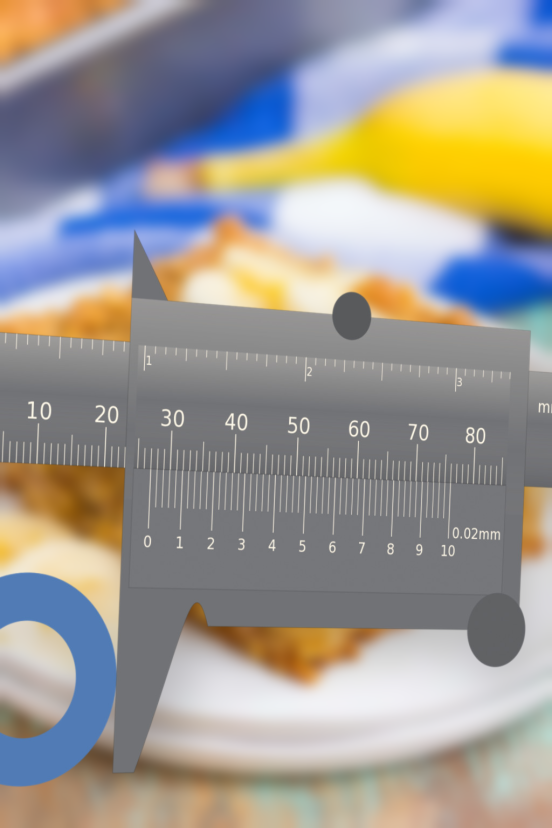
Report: 27.0 mm
